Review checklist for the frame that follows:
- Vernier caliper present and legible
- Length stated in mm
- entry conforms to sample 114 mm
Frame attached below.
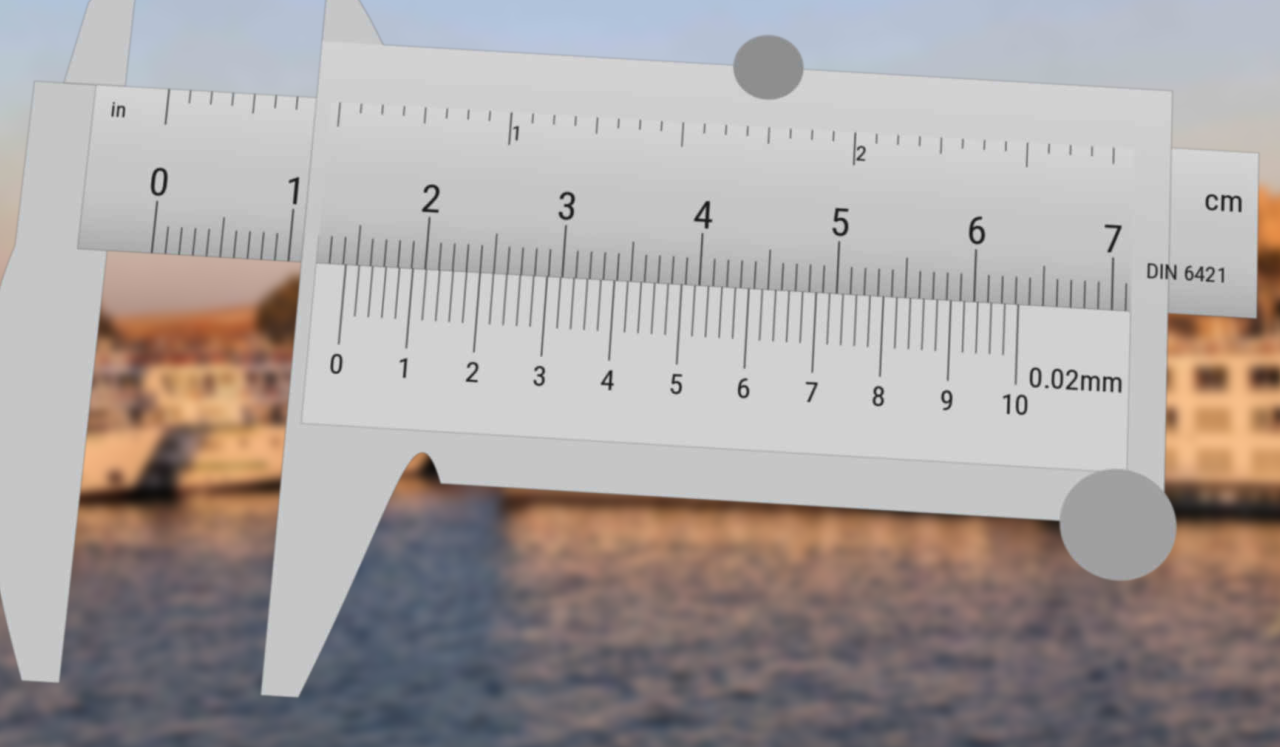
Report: 14.2 mm
